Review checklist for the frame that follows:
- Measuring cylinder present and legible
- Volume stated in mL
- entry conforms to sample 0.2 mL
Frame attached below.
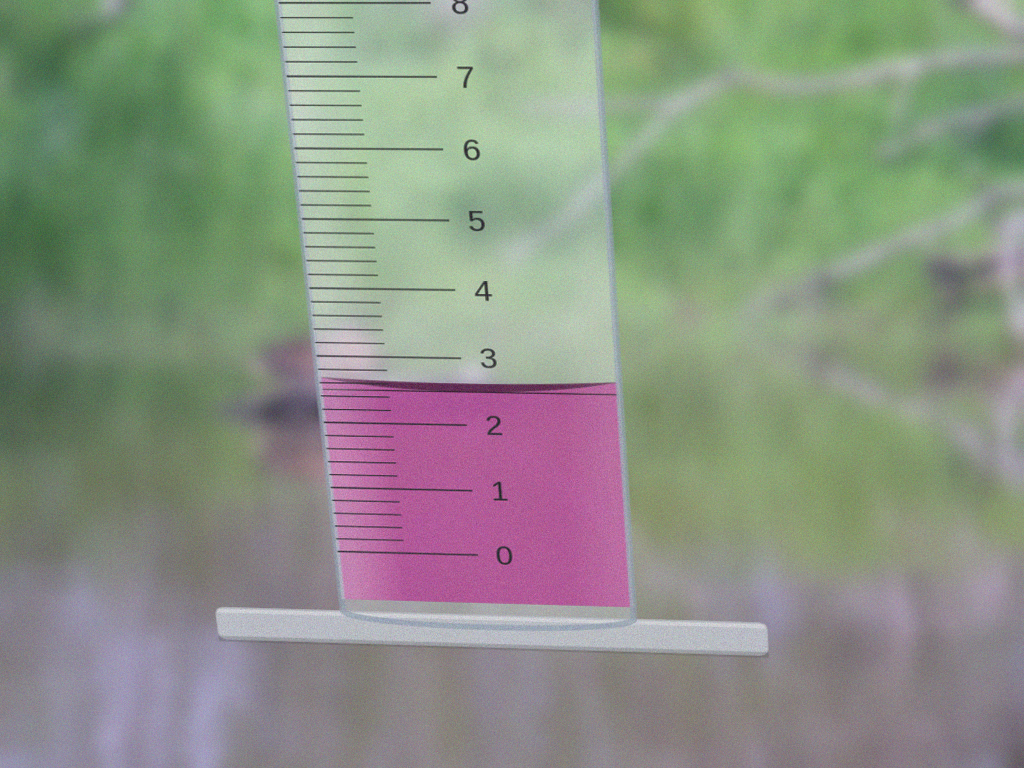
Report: 2.5 mL
